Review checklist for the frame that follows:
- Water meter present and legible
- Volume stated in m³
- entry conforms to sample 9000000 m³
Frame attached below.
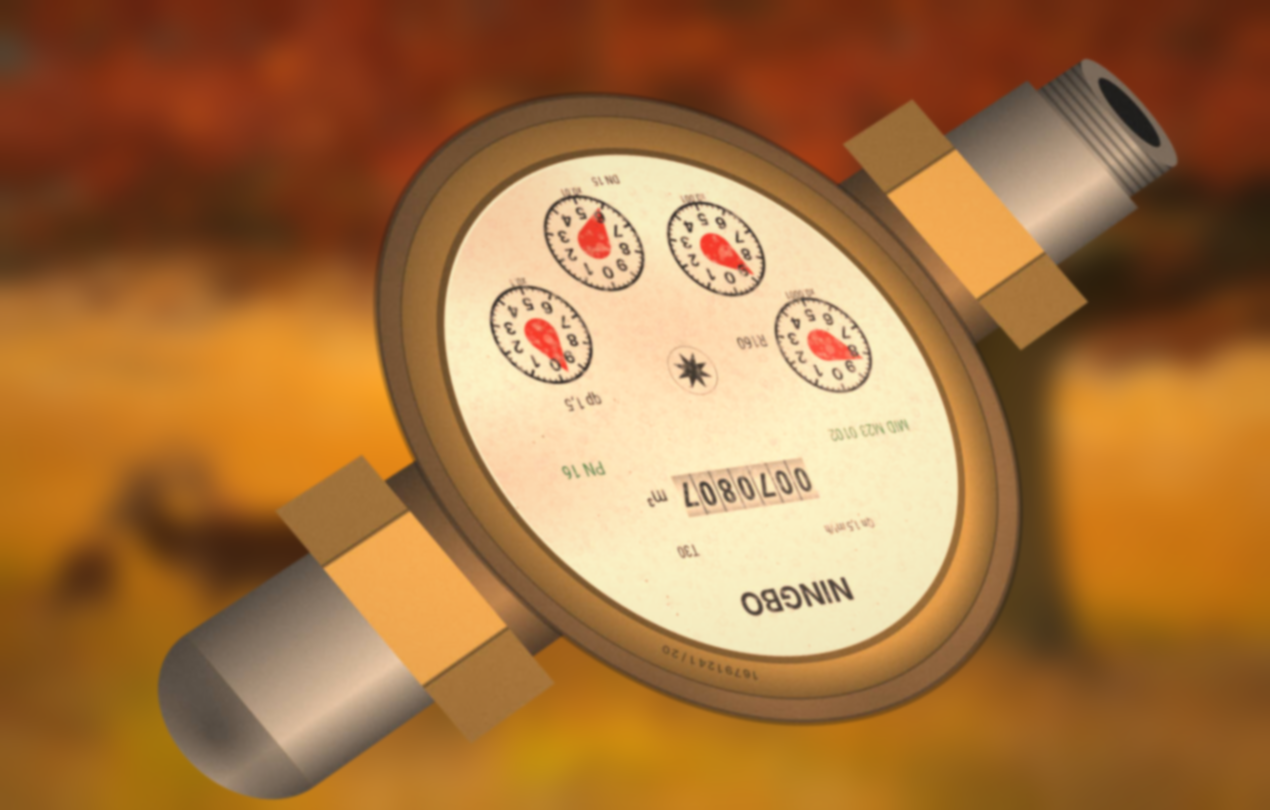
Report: 70806.9588 m³
